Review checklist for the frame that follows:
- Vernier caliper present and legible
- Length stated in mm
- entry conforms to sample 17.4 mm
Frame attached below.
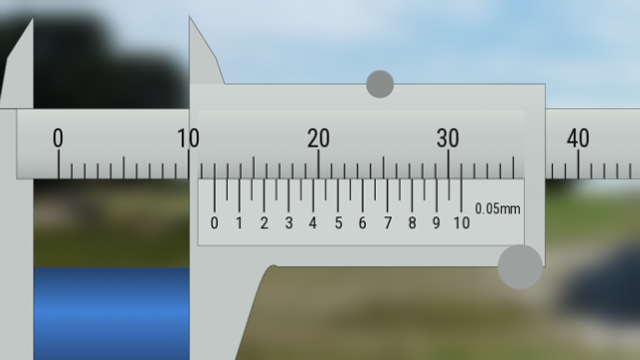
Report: 12.0 mm
